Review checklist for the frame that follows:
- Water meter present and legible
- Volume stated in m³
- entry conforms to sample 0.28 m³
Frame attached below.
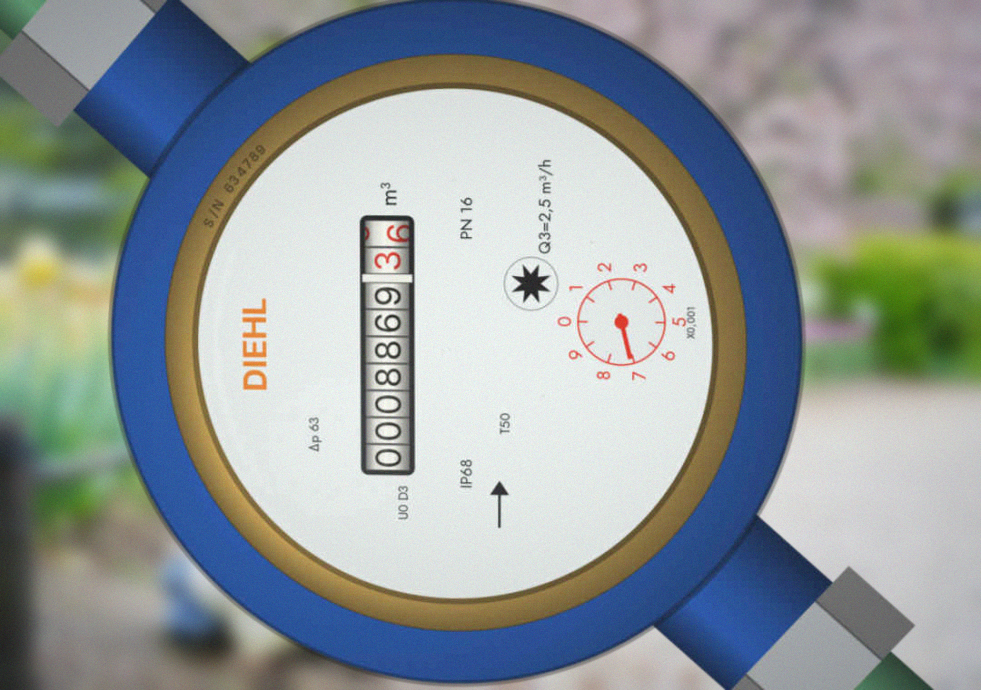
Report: 8869.357 m³
